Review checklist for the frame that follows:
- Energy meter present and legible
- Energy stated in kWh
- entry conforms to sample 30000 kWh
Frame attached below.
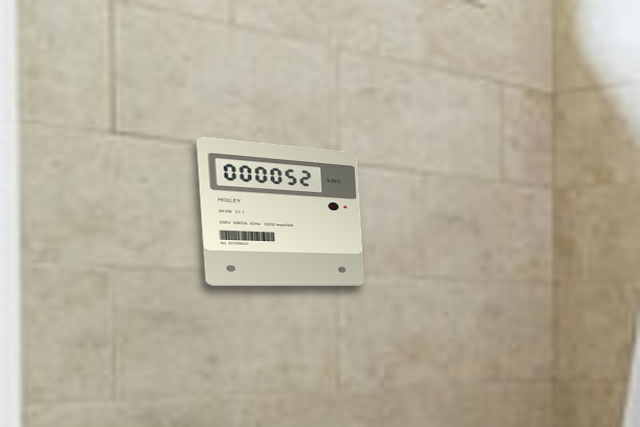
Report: 52 kWh
